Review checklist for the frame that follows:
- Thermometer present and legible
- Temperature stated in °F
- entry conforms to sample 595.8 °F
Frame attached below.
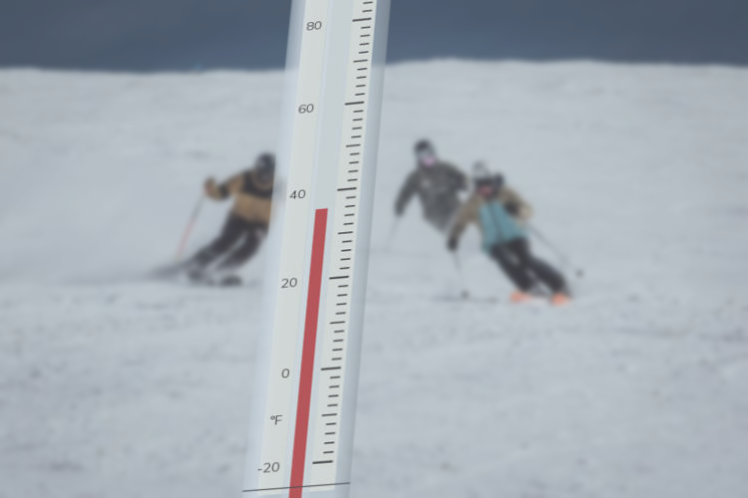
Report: 36 °F
